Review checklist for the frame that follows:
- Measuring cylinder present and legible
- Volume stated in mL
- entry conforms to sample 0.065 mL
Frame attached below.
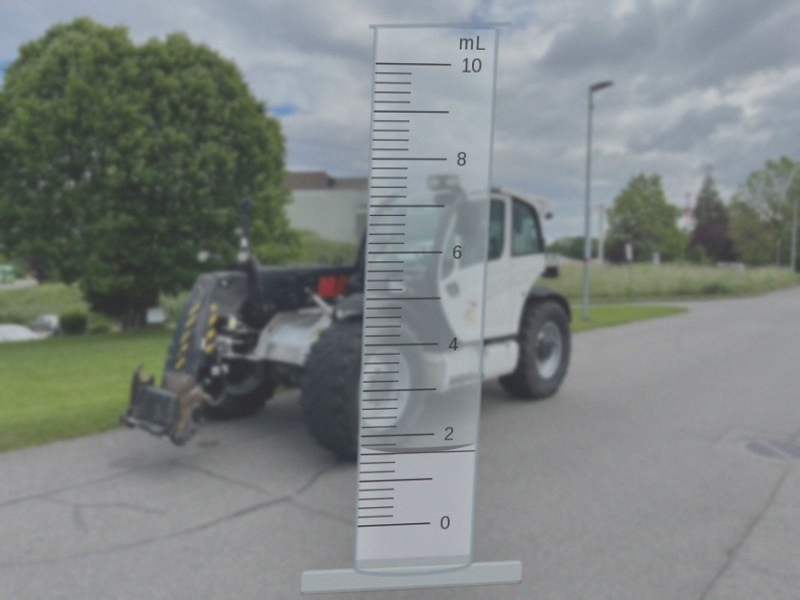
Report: 1.6 mL
